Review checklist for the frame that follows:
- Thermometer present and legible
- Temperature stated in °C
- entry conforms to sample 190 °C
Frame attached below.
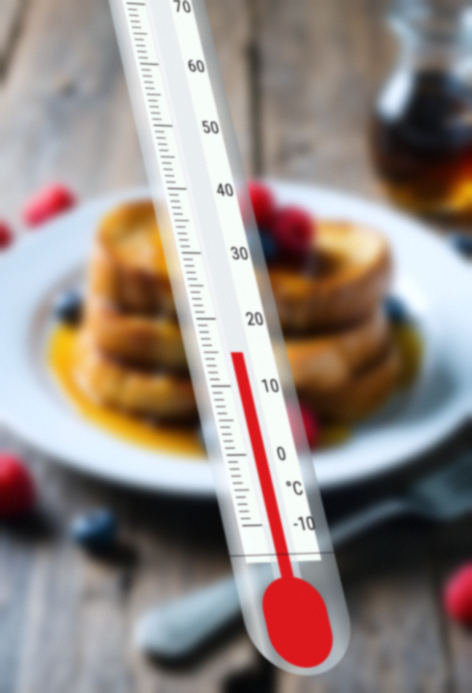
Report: 15 °C
